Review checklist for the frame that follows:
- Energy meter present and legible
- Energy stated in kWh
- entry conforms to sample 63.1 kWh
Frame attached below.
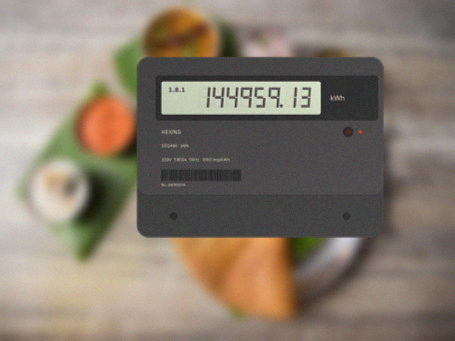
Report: 144959.13 kWh
